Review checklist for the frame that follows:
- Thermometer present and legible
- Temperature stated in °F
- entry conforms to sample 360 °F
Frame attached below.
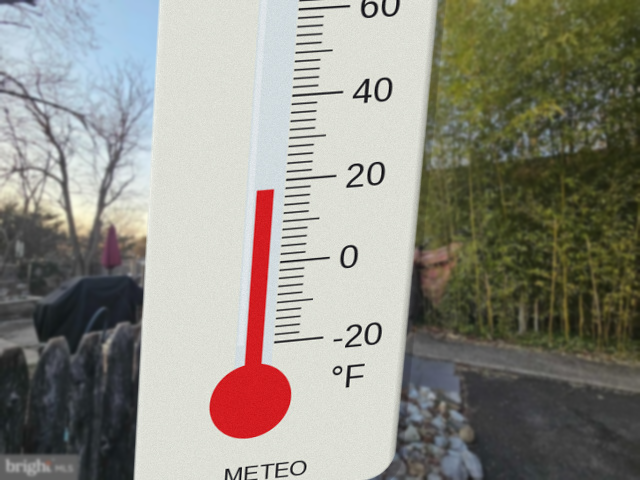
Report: 18 °F
